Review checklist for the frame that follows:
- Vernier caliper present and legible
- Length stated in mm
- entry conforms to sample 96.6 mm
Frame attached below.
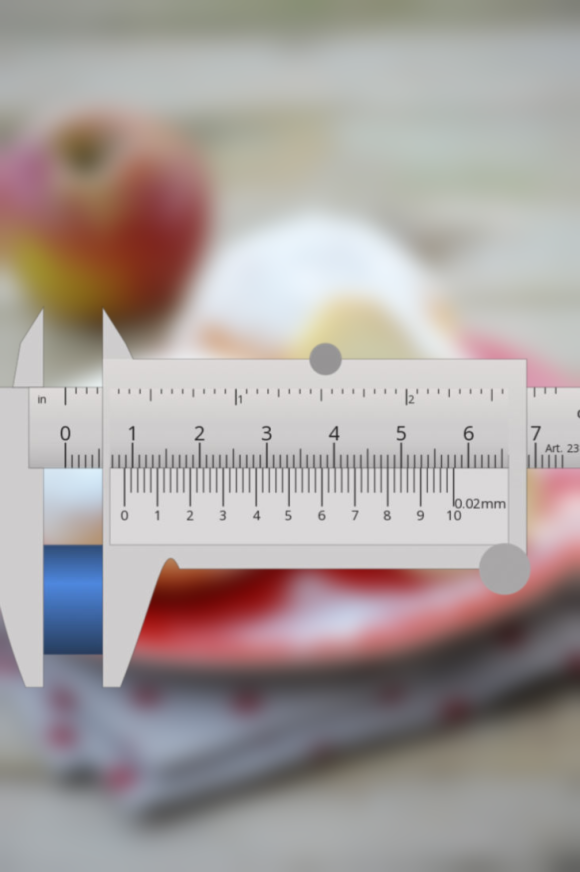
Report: 8.8 mm
